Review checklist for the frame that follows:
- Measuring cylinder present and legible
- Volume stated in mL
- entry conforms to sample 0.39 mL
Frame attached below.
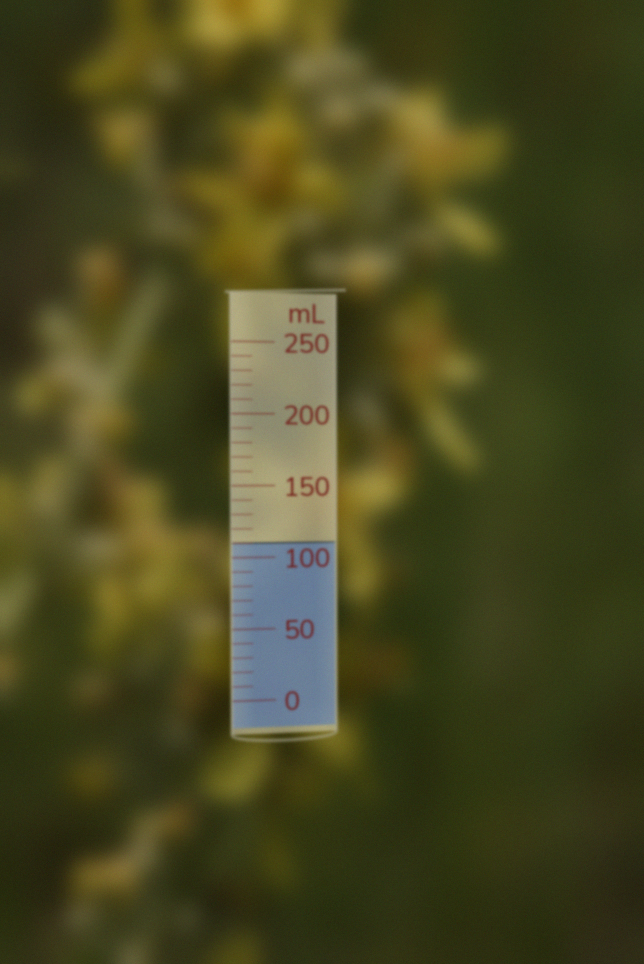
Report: 110 mL
